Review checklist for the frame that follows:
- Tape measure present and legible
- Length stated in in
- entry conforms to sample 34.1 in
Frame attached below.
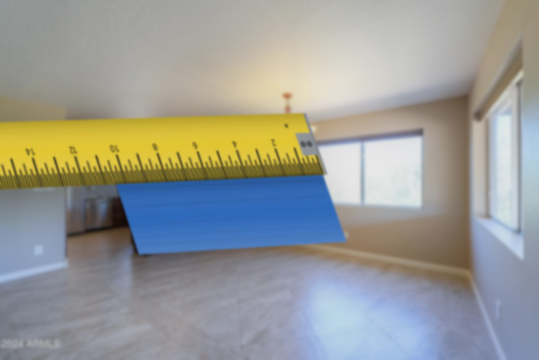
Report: 10.5 in
